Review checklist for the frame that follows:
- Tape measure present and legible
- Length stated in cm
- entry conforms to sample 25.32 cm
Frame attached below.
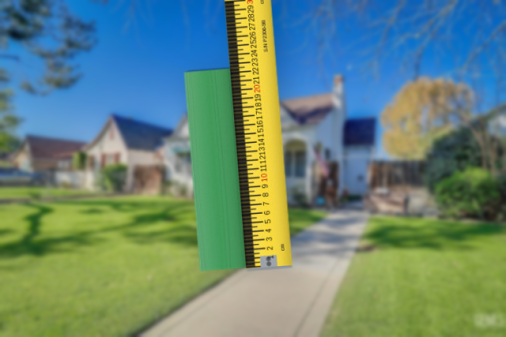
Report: 22.5 cm
